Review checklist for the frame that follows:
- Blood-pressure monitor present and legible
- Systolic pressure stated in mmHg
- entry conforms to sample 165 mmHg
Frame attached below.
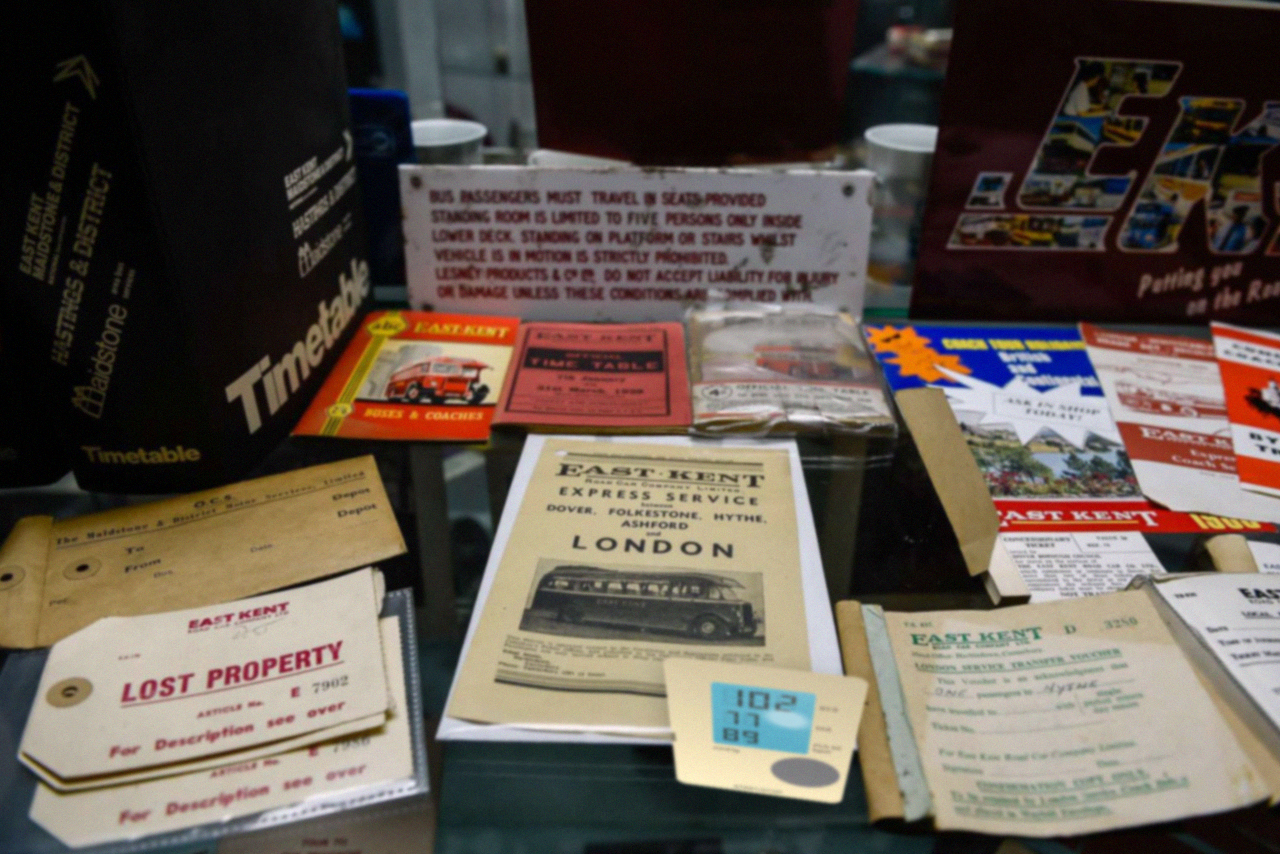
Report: 102 mmHg
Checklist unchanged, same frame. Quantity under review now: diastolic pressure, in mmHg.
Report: 77 mmHg
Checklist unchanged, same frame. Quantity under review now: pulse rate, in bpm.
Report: 89 bpm
